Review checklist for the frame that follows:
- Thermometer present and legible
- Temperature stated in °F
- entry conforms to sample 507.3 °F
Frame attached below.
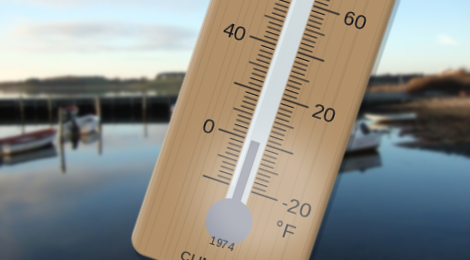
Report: 0 °F
